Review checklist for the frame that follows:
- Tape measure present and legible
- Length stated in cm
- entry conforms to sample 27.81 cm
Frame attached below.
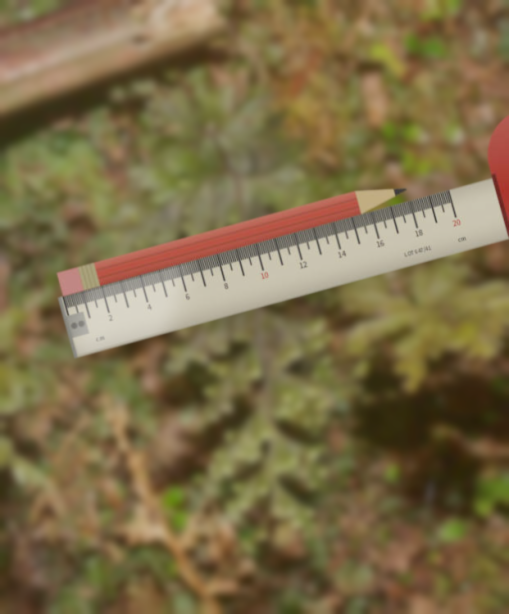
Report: 18 cm
